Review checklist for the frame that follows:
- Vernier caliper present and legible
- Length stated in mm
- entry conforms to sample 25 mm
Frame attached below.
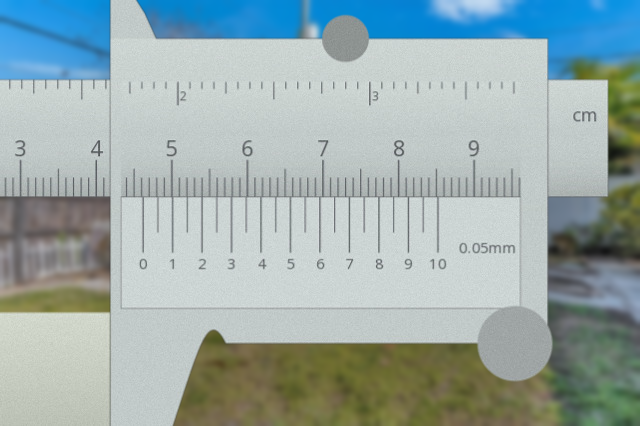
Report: 46.2 mm
